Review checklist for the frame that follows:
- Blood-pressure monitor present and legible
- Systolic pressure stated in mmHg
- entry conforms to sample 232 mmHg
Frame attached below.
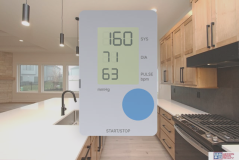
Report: 160 mmHg
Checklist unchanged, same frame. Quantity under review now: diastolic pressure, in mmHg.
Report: 71 mmHg
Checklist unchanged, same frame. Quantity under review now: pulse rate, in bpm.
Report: 63 bpm
